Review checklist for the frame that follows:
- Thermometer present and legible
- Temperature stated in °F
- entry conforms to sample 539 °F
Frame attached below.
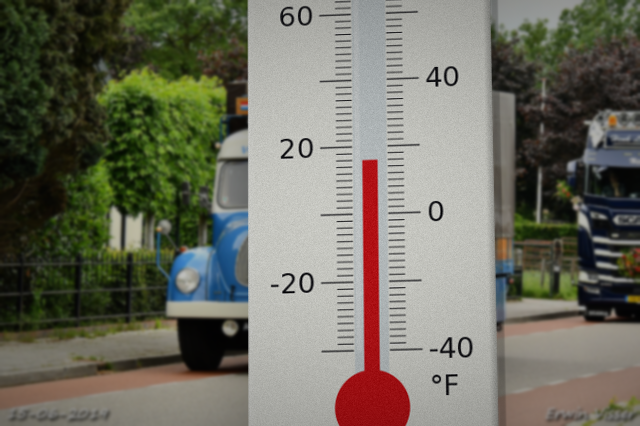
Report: 16 °F
